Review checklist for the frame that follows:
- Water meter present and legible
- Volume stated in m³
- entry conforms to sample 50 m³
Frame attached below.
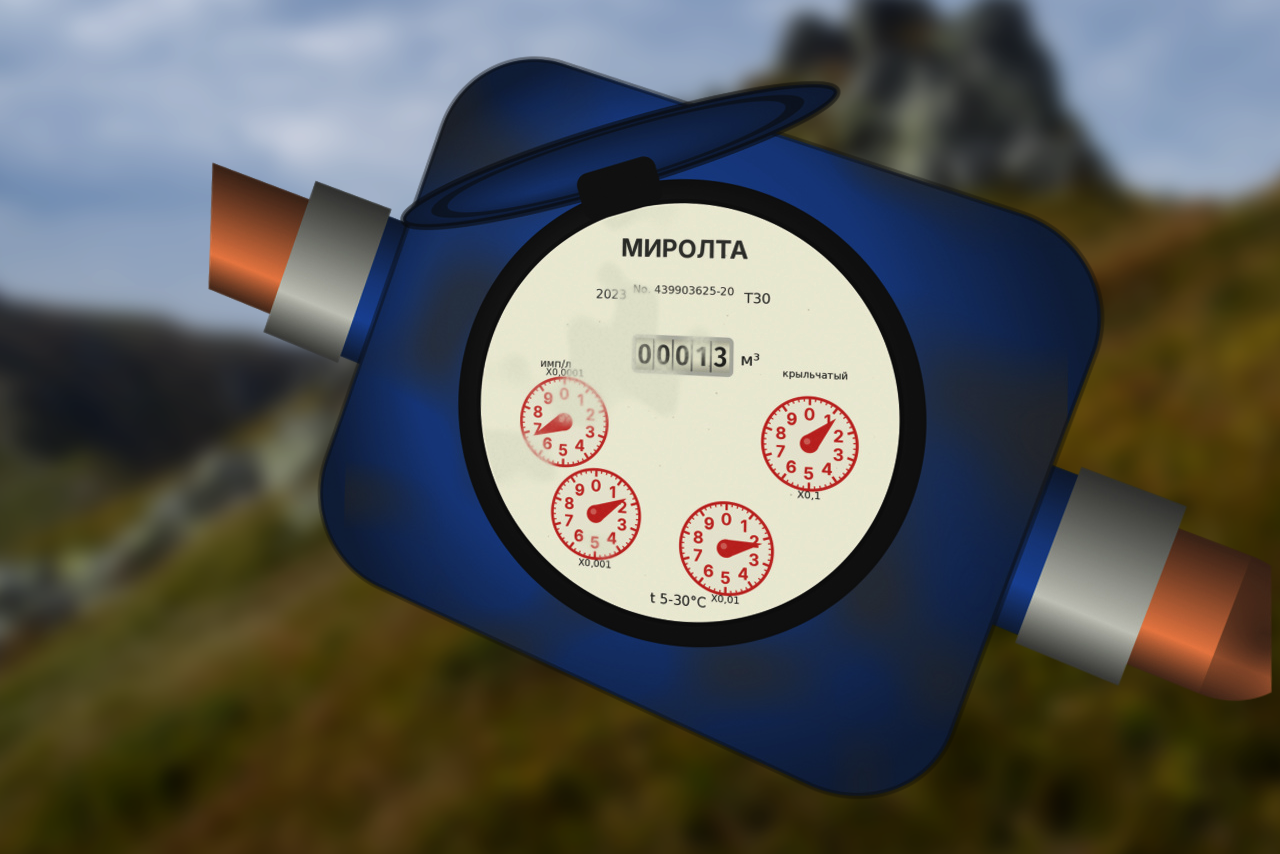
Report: 13.1216 m³
